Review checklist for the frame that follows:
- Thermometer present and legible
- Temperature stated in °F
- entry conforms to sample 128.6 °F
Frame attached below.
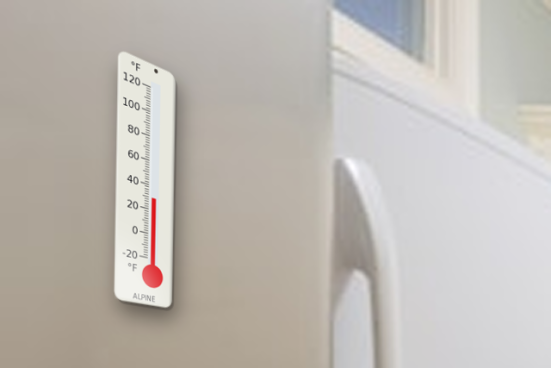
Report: 30 °F
